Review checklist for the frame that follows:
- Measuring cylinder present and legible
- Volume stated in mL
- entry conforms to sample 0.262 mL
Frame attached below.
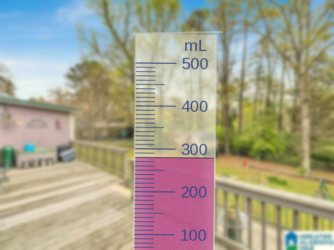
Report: 280 mL
